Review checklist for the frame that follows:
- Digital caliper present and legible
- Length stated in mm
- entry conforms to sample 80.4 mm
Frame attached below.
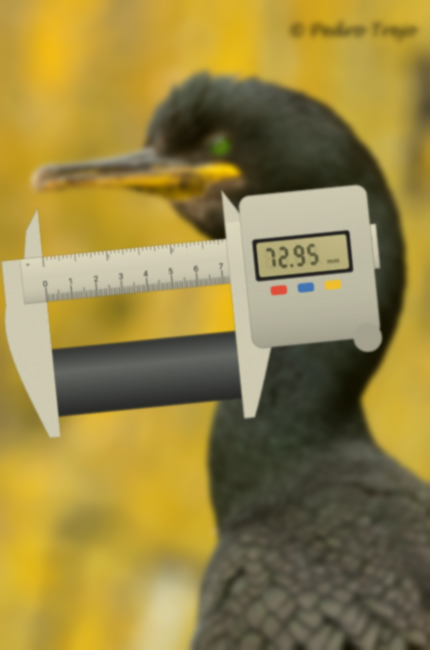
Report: 72.95 mm
